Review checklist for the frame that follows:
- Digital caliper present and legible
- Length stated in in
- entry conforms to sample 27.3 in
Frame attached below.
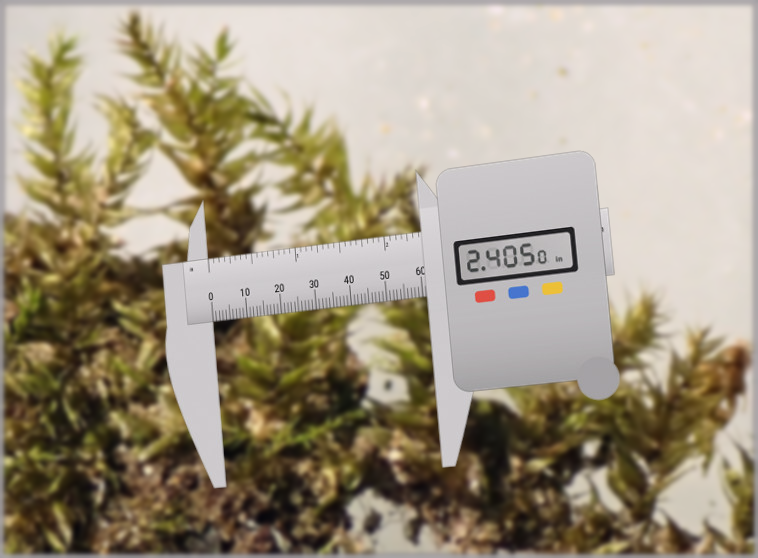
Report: 2.4050 in
